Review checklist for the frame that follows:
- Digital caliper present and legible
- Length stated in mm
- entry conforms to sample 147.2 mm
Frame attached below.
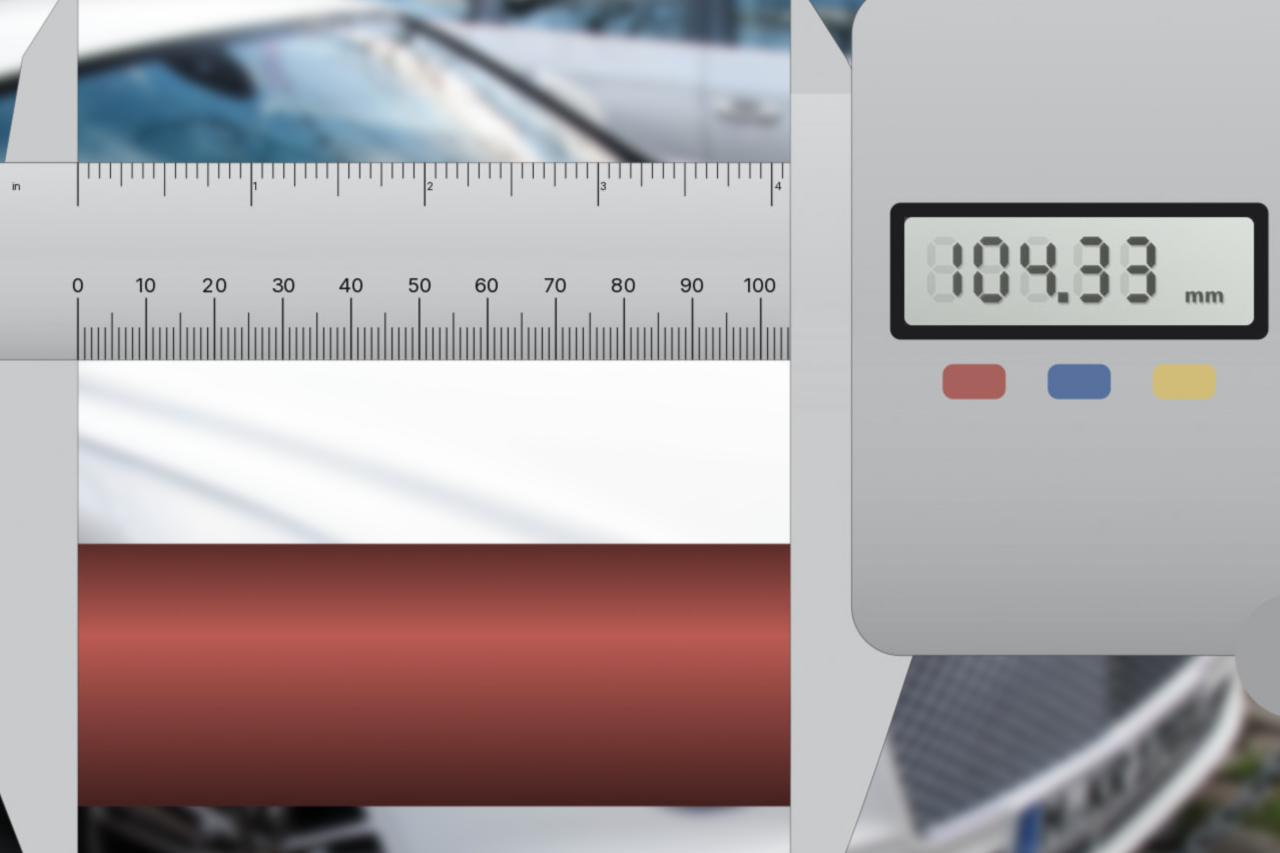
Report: 104.33 mm
